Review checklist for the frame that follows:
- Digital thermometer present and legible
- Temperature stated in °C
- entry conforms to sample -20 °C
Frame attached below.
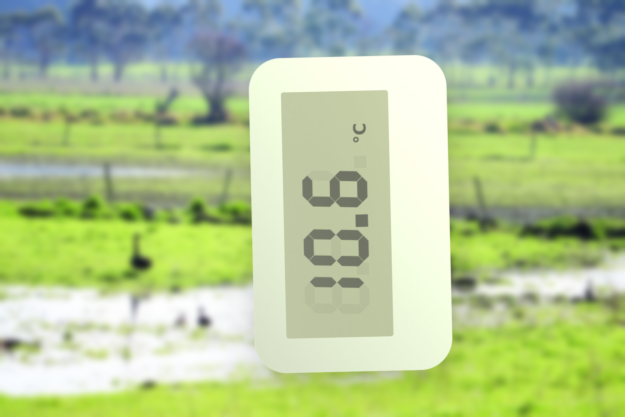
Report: 10.6 °C
